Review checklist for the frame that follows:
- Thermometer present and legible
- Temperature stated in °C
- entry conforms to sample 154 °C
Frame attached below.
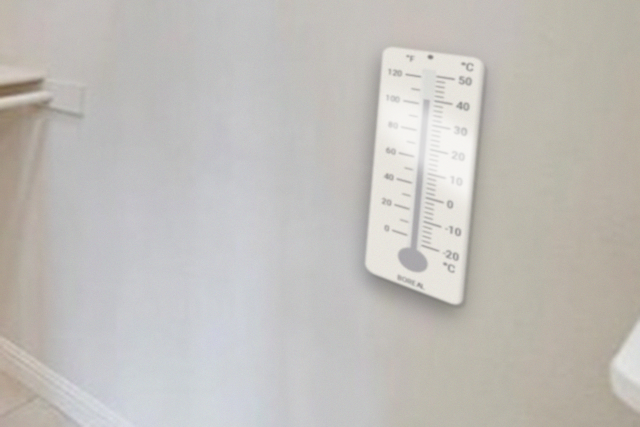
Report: 40 °C
